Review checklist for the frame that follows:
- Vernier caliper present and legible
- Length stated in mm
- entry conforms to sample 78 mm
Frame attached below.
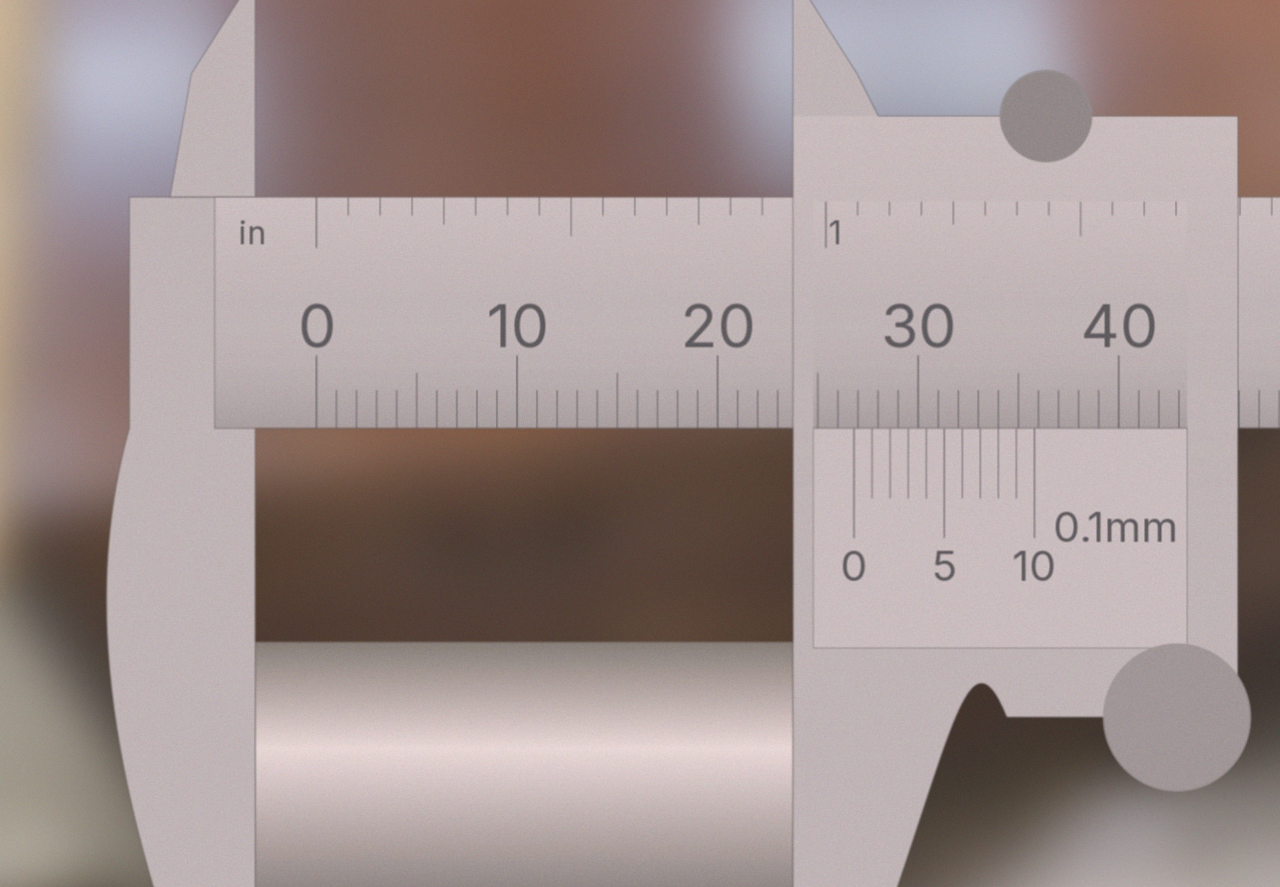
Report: 26.8 mm
